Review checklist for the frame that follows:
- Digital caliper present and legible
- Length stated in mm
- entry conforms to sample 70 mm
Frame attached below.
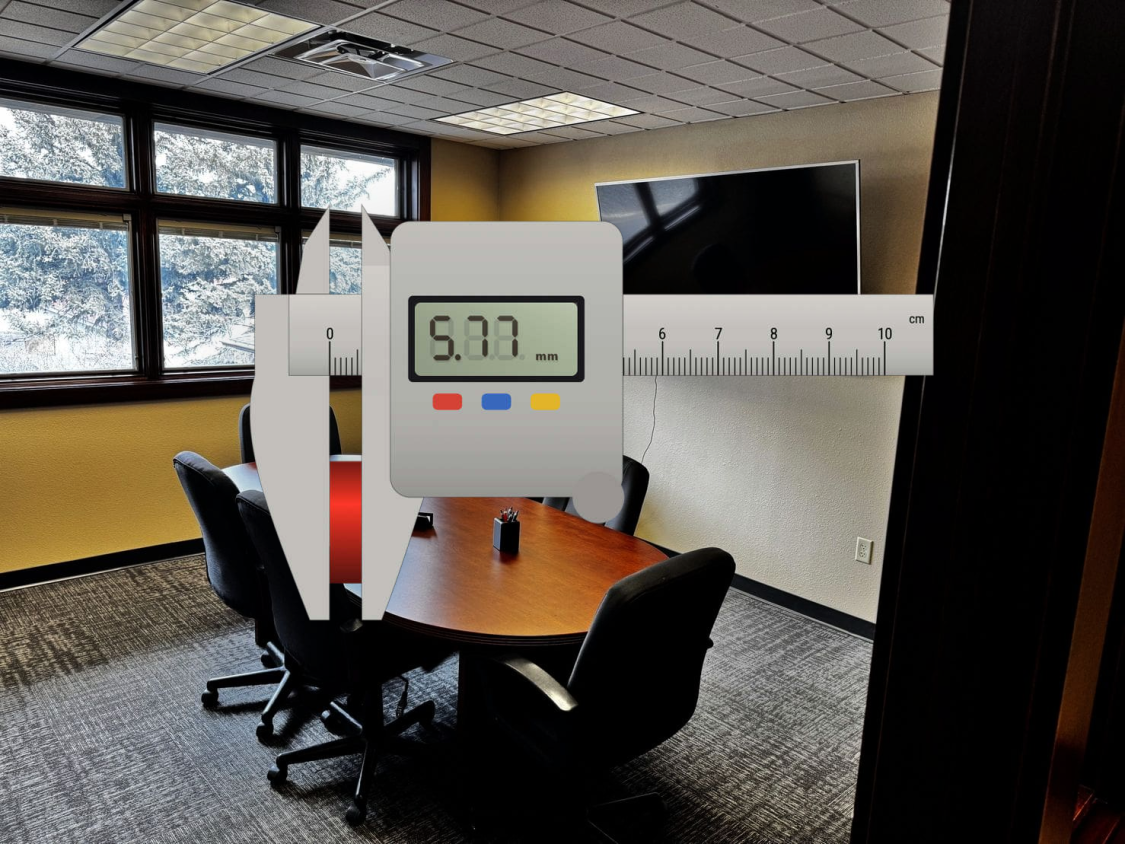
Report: 5.77 mm
